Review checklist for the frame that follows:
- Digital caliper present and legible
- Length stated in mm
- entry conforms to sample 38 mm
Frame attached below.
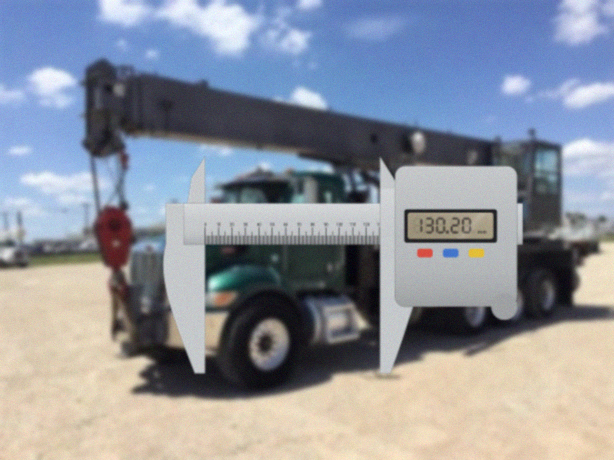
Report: 130.20 mm
